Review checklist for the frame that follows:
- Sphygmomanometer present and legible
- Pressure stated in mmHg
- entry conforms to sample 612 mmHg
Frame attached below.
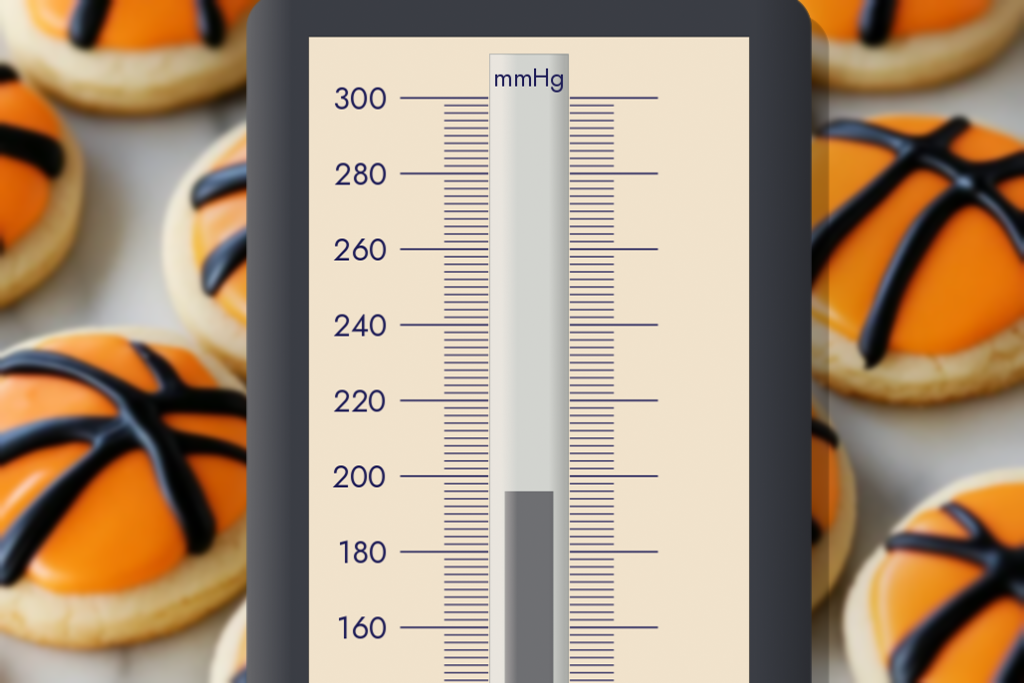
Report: 196 mmHg
